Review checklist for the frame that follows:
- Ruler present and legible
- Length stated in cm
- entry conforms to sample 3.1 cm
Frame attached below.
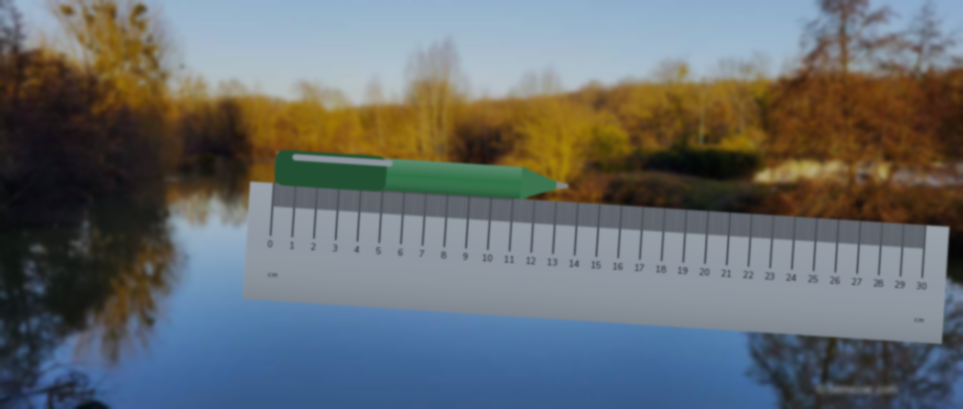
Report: 13.5 cm
